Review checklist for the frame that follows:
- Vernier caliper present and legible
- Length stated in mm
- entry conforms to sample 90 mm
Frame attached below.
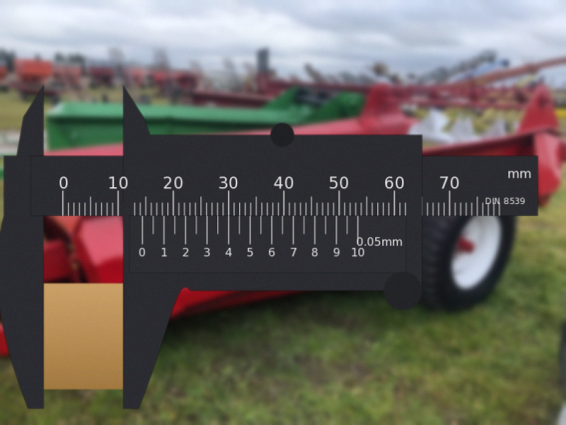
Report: 14.4 mm
